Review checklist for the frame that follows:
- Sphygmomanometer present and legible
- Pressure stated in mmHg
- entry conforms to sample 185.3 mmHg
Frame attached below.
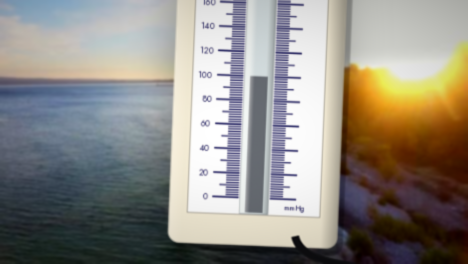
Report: 100 mmHg
